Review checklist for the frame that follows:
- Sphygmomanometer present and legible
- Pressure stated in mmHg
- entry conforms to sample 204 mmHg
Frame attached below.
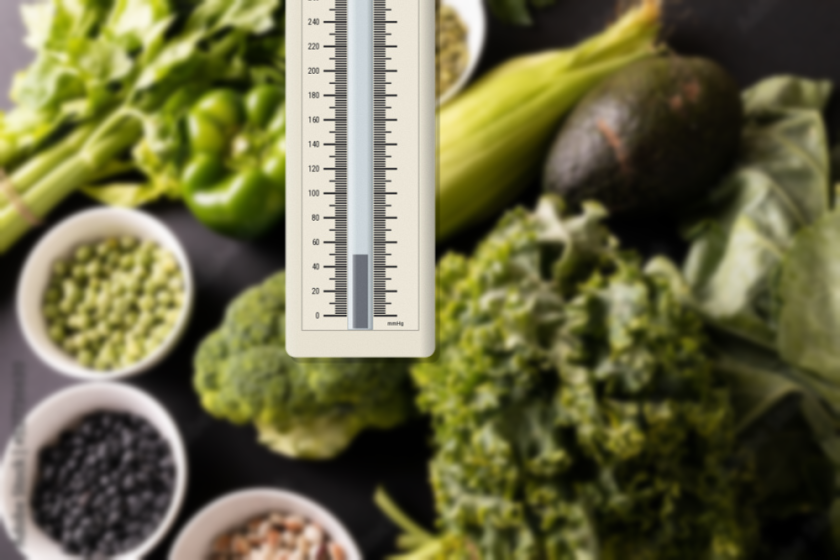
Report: 50 mmHg
